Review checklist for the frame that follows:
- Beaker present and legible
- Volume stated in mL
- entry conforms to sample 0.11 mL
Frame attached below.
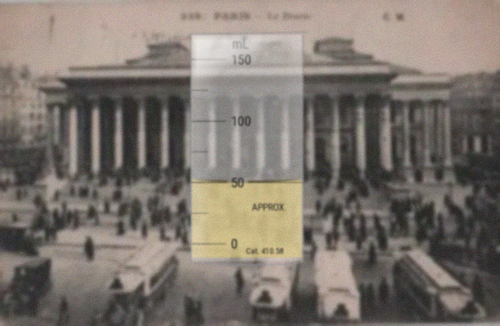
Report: 50 mL
